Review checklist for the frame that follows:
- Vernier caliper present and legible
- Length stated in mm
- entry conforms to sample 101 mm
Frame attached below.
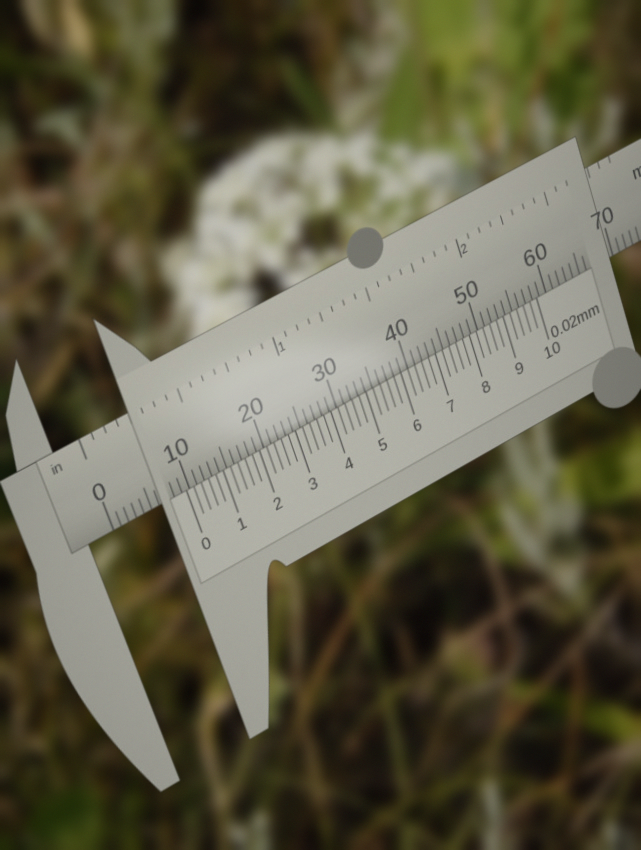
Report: 9.6 mm
